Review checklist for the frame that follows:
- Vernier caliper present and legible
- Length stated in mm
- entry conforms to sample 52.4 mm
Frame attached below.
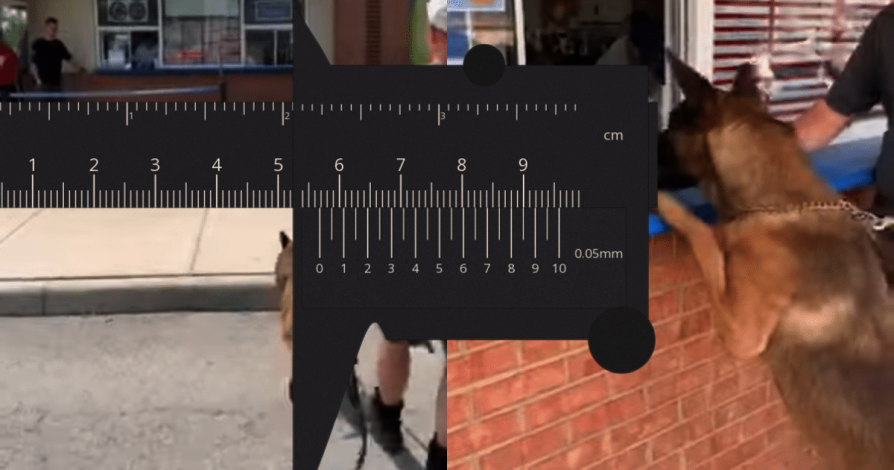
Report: 56.8 mm
